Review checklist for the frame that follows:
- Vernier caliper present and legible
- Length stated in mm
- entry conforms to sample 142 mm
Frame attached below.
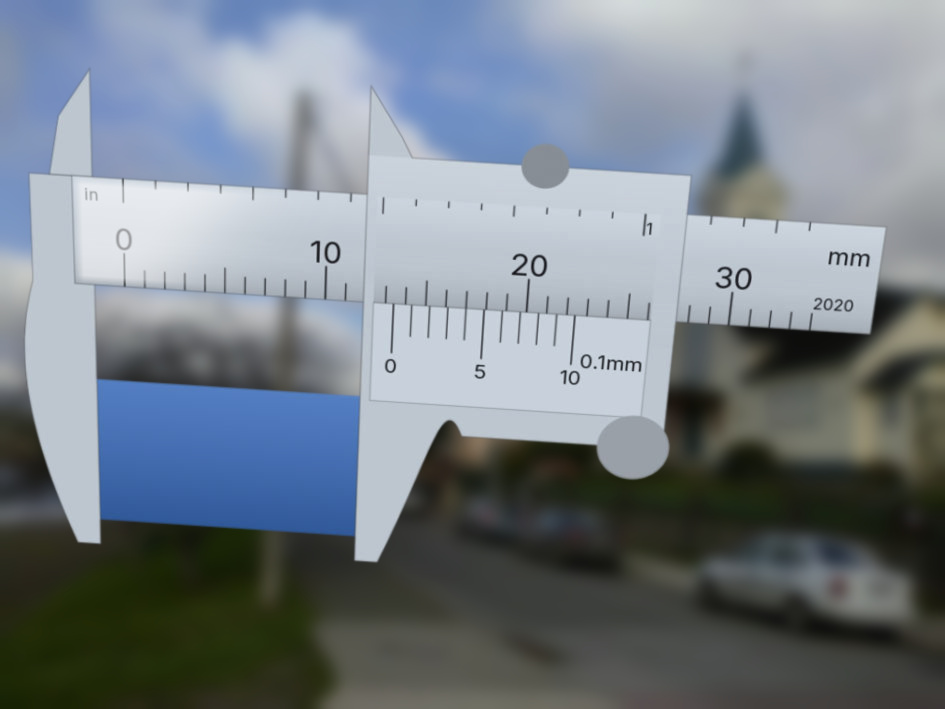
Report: 13.4 mm
